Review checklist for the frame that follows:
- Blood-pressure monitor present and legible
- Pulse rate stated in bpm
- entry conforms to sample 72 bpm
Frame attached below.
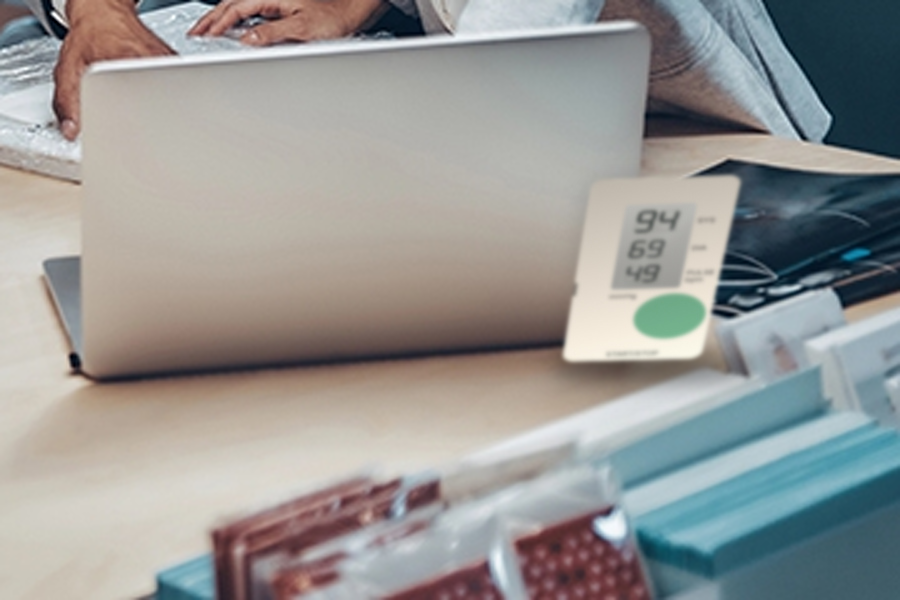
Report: 49 bpm
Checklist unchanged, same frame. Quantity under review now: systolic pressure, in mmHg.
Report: 94 mmHg
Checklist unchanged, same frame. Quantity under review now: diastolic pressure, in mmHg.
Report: 69 mmHg
